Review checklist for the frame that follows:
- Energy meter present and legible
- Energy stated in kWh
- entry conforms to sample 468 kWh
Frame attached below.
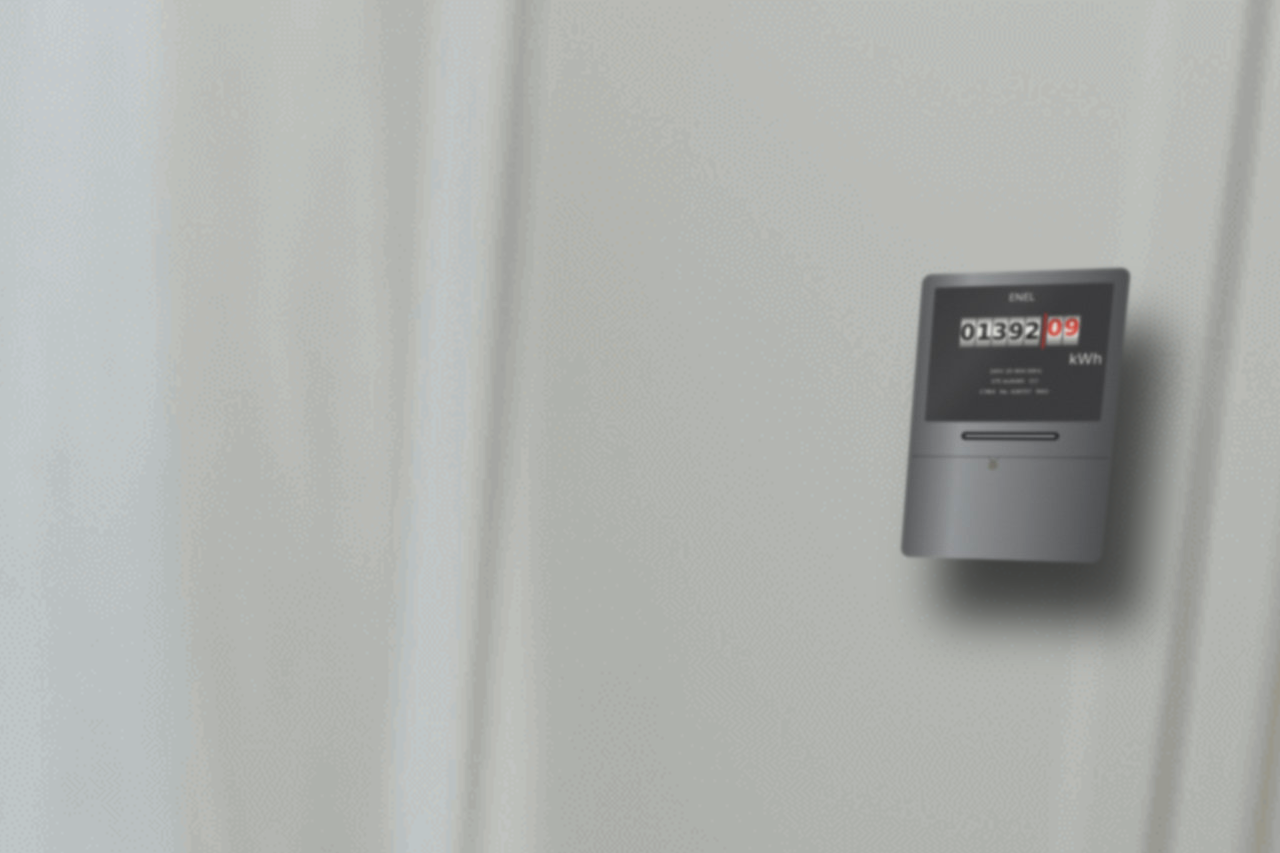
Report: 1392.09 kWh
